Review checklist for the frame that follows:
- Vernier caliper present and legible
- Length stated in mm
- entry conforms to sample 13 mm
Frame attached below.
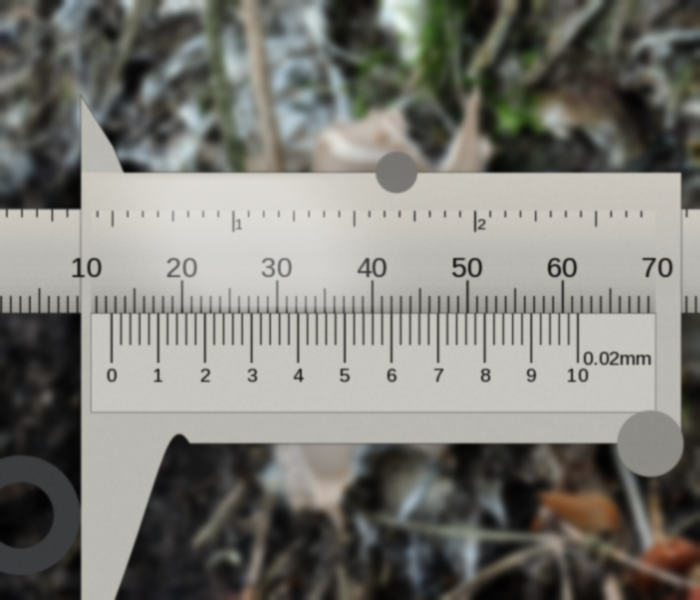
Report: 12.6 mm
